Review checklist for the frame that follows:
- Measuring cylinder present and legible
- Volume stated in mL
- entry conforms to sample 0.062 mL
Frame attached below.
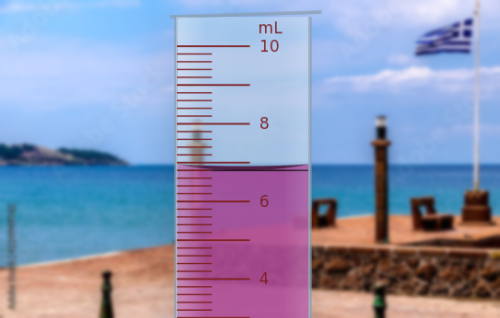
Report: 6.8 mL
